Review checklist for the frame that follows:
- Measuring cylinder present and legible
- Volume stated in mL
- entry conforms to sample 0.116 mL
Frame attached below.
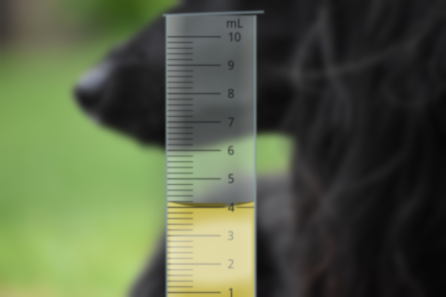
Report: 4 mL
